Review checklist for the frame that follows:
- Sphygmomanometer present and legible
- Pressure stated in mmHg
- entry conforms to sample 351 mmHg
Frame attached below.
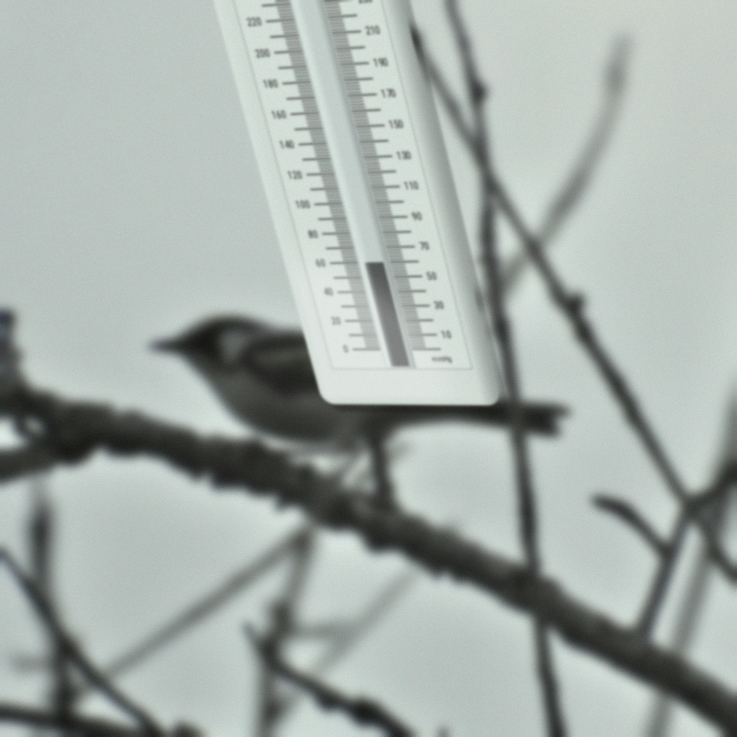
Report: 60 mmHg
